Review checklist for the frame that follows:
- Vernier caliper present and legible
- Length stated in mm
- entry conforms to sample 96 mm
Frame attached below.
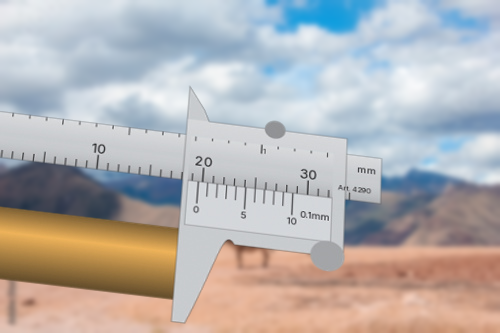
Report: 19.6 mm
